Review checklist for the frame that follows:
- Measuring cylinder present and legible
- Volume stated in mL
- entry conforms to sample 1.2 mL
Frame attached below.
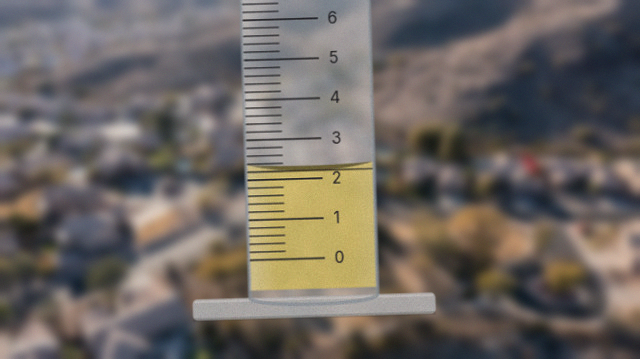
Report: 2.2 mL
